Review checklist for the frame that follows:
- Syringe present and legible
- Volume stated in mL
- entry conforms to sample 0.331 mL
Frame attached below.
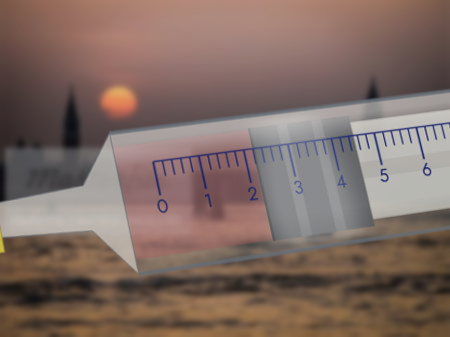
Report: 2.2 mL
